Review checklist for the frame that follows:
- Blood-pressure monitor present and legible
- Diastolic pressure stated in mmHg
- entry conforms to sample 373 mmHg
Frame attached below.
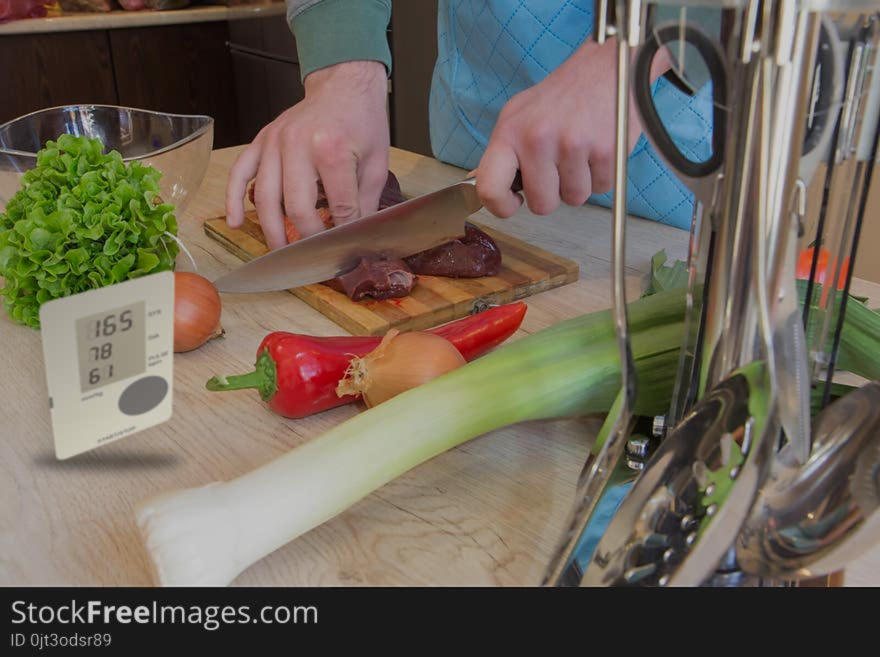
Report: 78 mmHg
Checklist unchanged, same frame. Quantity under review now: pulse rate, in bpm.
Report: 61 bpm
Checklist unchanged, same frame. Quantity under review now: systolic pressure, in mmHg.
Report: 165 mmHg
